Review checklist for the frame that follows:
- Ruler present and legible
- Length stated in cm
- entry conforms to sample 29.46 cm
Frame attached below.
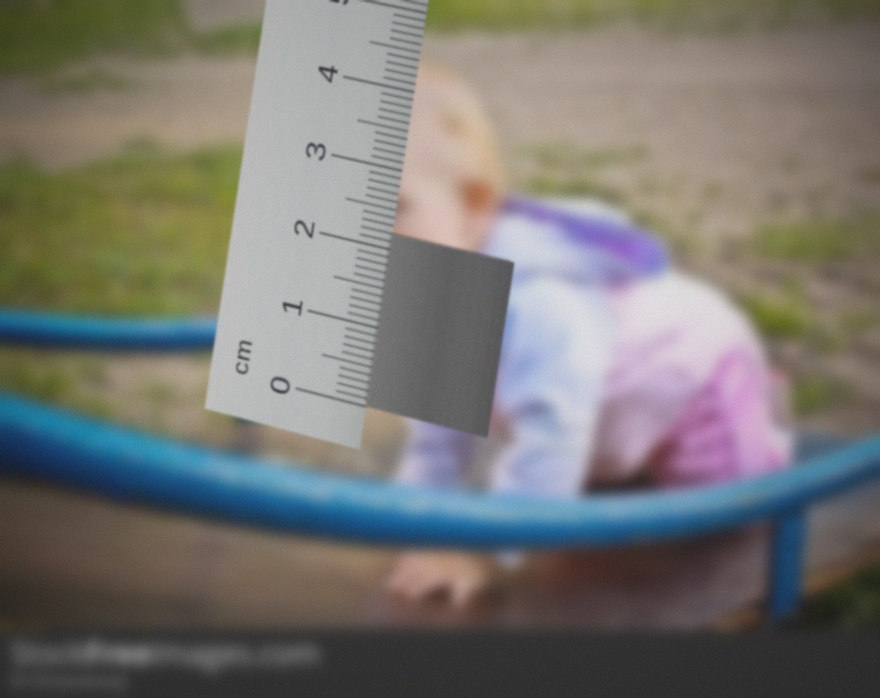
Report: 2.2 cm
